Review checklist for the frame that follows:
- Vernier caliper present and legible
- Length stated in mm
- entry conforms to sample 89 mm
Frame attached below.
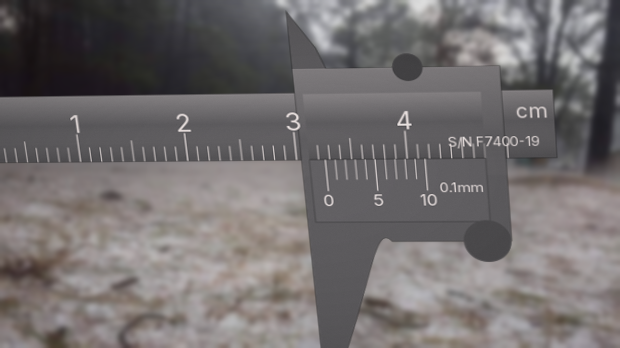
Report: 32.6 mm
